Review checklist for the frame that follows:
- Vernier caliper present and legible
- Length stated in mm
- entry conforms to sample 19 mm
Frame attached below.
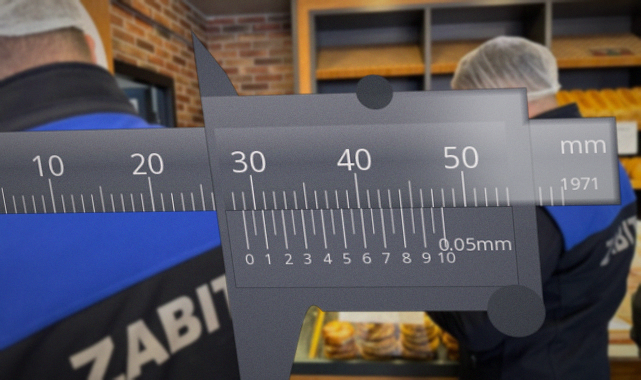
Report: 28.8 mm
